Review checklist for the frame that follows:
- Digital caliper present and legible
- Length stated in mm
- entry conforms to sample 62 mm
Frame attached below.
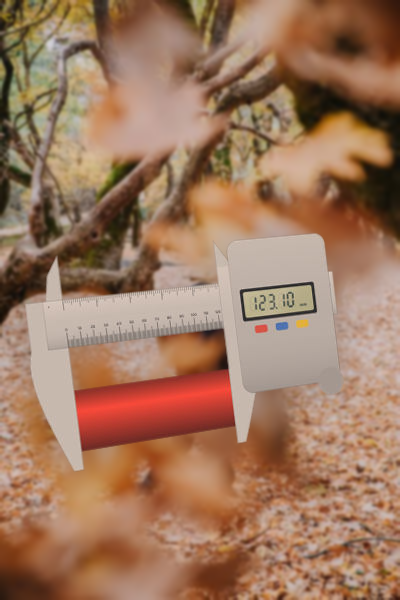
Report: 123.10 mm
